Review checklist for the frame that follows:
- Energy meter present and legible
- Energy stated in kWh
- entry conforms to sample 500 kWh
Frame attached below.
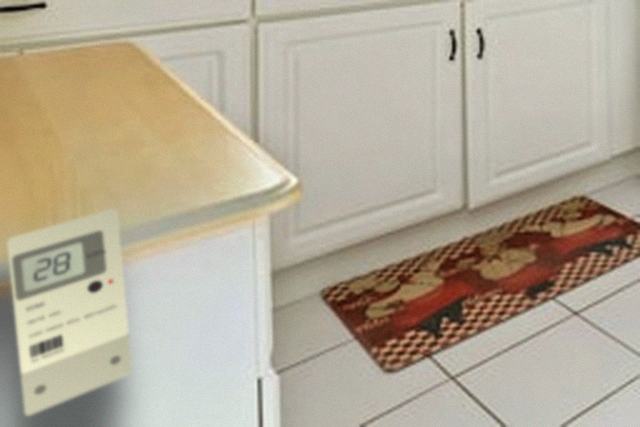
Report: 28 kWh
